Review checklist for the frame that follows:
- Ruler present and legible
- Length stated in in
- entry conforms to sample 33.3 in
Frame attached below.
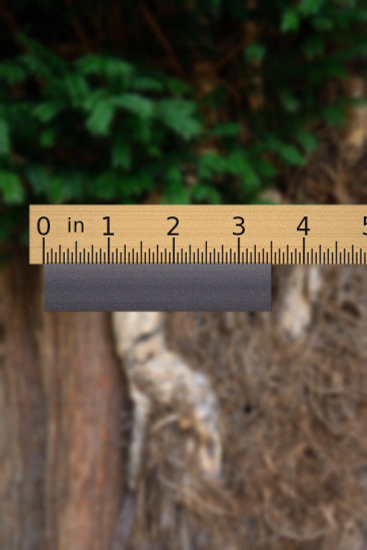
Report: 3.5 in
